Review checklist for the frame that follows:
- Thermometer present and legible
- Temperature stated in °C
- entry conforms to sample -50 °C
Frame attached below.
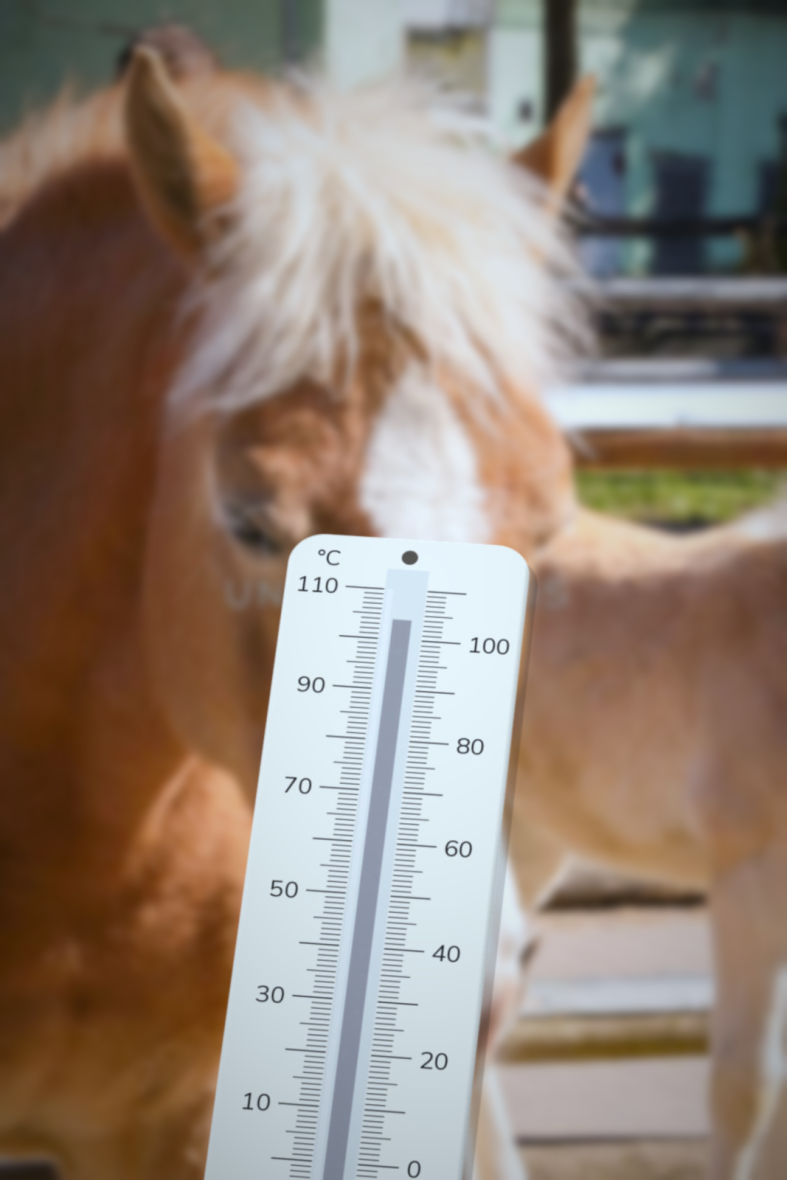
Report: 104 °C
